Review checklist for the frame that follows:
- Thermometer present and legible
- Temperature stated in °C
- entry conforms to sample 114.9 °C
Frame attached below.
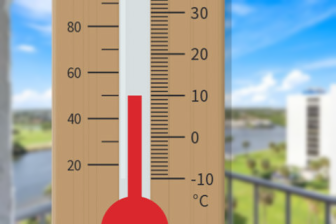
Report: 10 °C
